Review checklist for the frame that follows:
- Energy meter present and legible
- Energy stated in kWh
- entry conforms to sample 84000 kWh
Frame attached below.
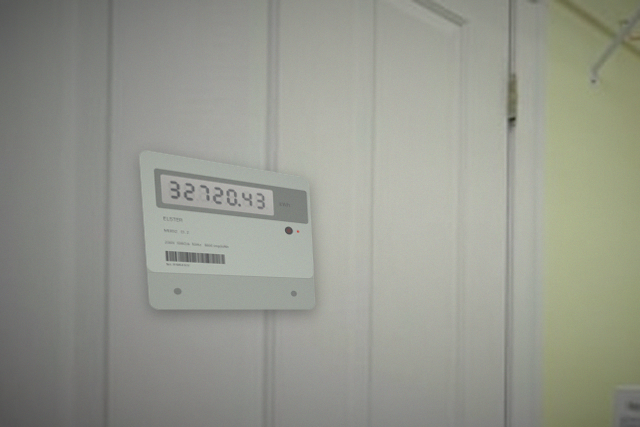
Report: 32720.43 kWh
